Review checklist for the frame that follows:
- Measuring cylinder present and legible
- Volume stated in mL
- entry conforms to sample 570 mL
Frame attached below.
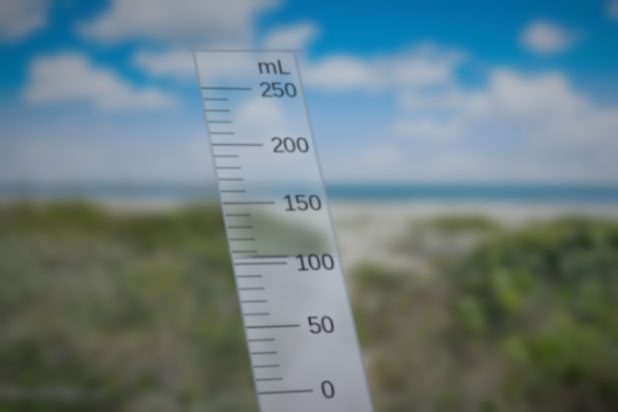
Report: 105 mL
